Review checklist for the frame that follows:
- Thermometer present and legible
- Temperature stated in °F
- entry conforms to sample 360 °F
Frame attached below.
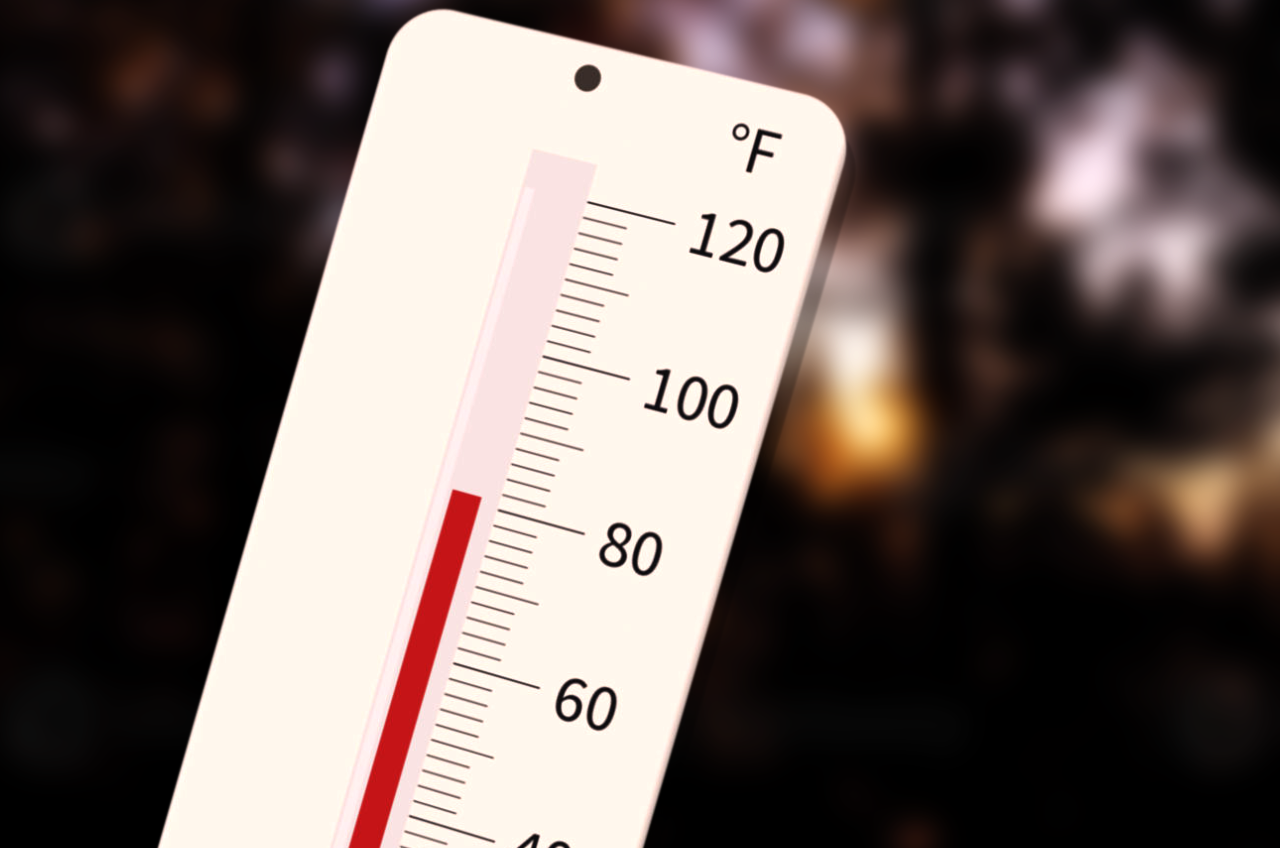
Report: 81 °F
